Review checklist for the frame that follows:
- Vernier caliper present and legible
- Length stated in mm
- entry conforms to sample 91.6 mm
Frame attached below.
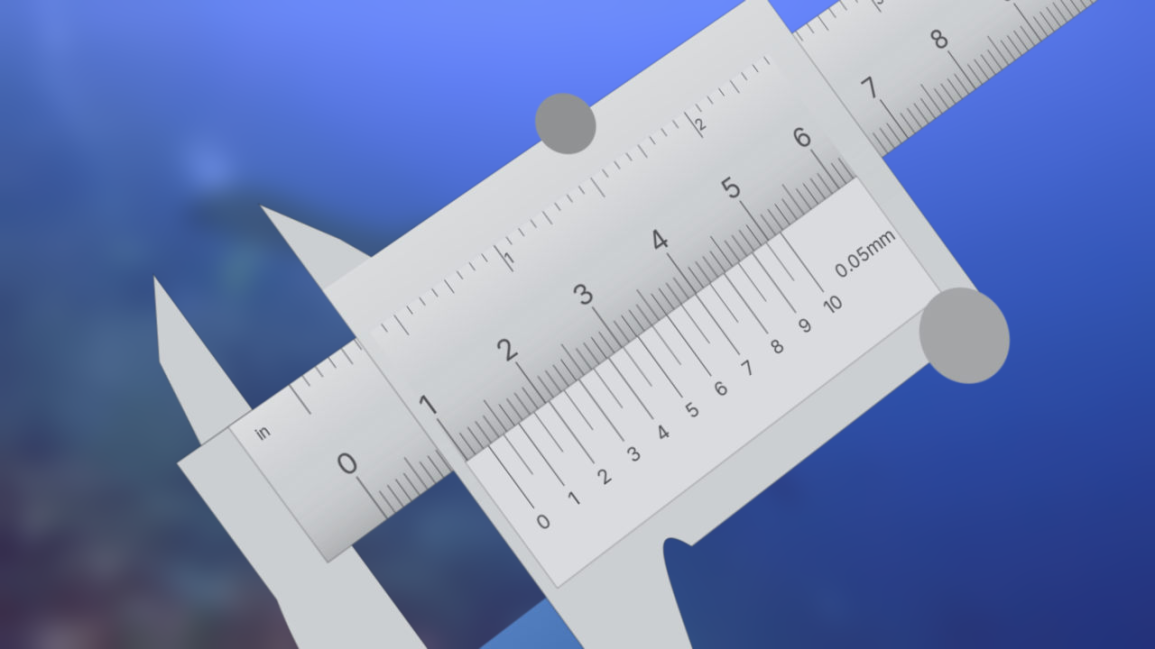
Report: 12.6 mm
